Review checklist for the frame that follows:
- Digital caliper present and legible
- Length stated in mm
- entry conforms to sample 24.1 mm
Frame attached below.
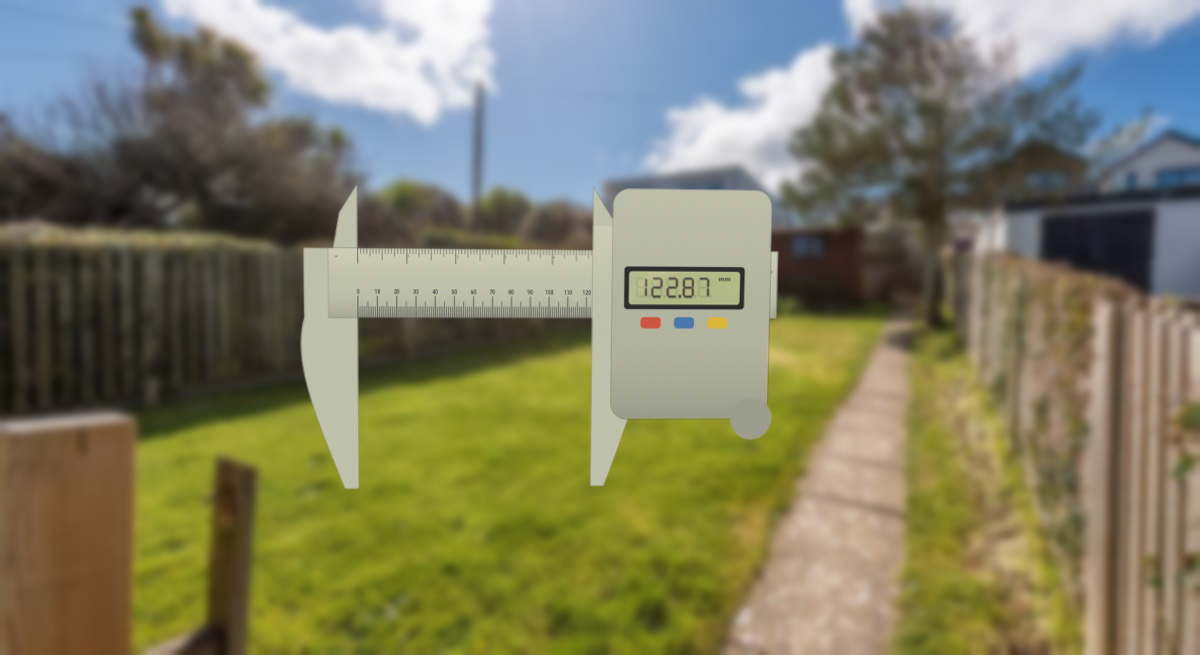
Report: 122.87 mm
